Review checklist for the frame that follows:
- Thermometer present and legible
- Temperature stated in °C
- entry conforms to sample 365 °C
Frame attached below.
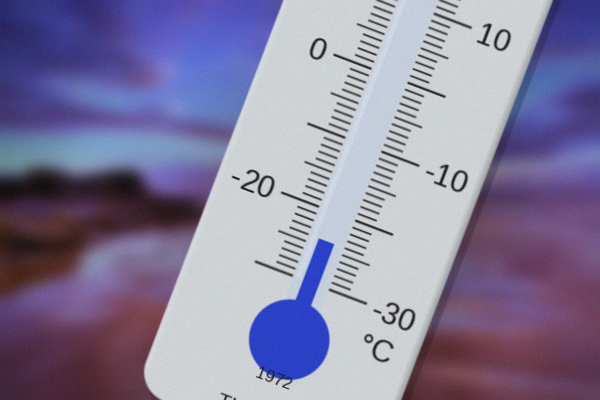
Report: -24 °C
